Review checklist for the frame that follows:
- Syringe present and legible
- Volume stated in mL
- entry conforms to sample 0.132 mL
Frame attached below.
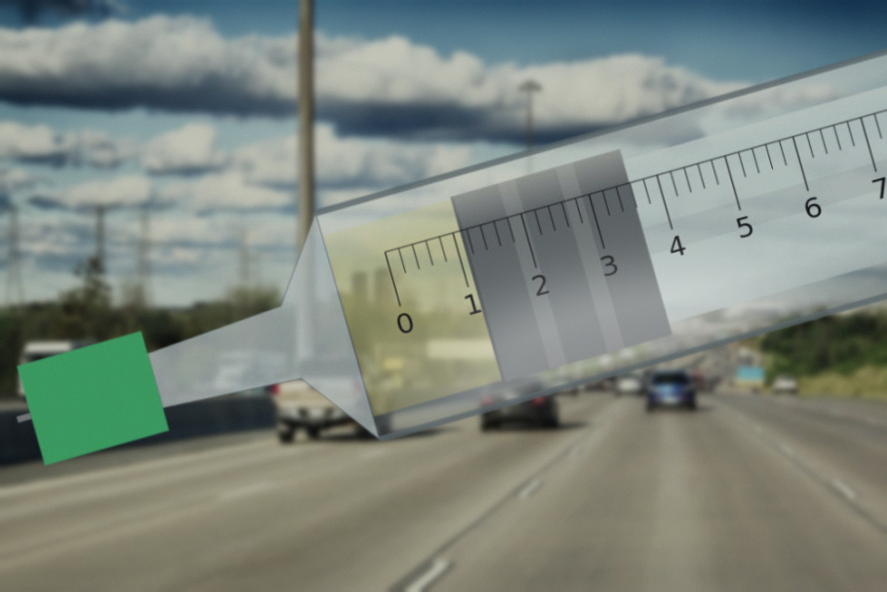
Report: 1.1 mL
